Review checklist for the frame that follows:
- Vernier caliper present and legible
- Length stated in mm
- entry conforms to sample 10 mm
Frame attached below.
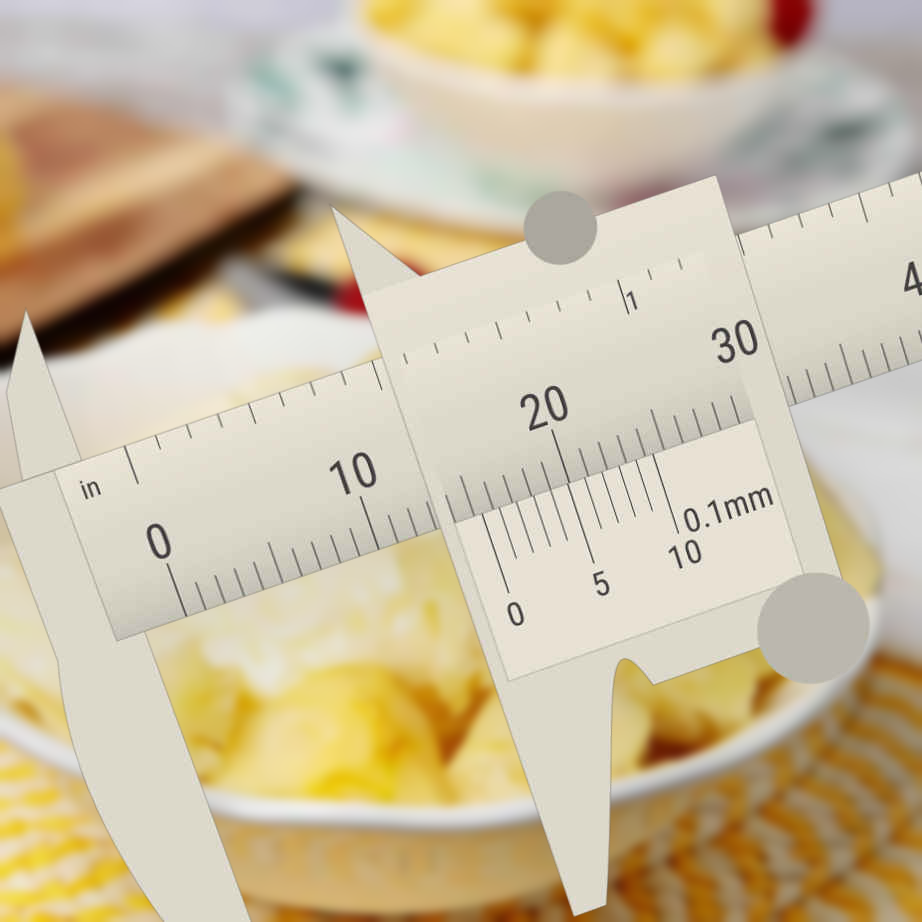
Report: 15.4 mm
